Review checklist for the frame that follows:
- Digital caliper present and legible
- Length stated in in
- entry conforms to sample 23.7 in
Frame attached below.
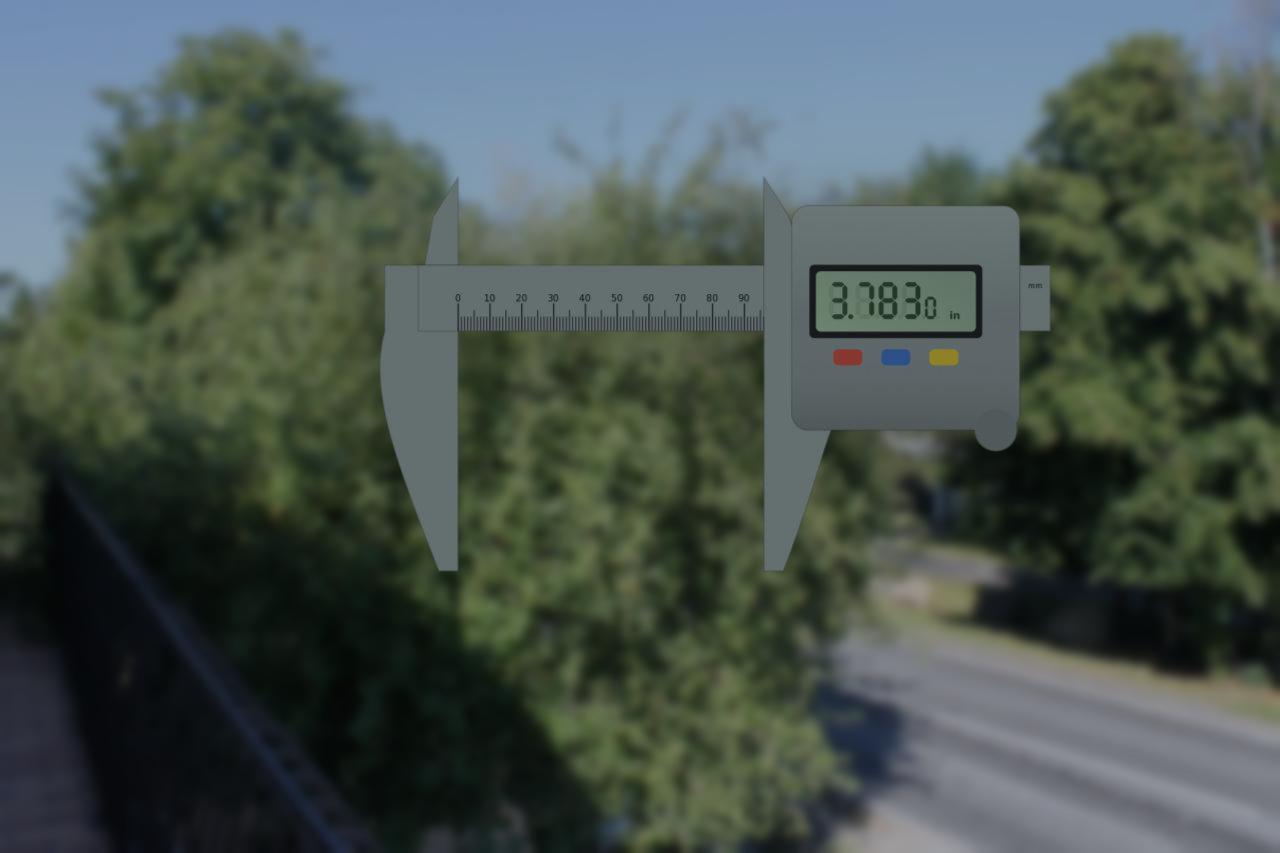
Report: 3.7830 in
